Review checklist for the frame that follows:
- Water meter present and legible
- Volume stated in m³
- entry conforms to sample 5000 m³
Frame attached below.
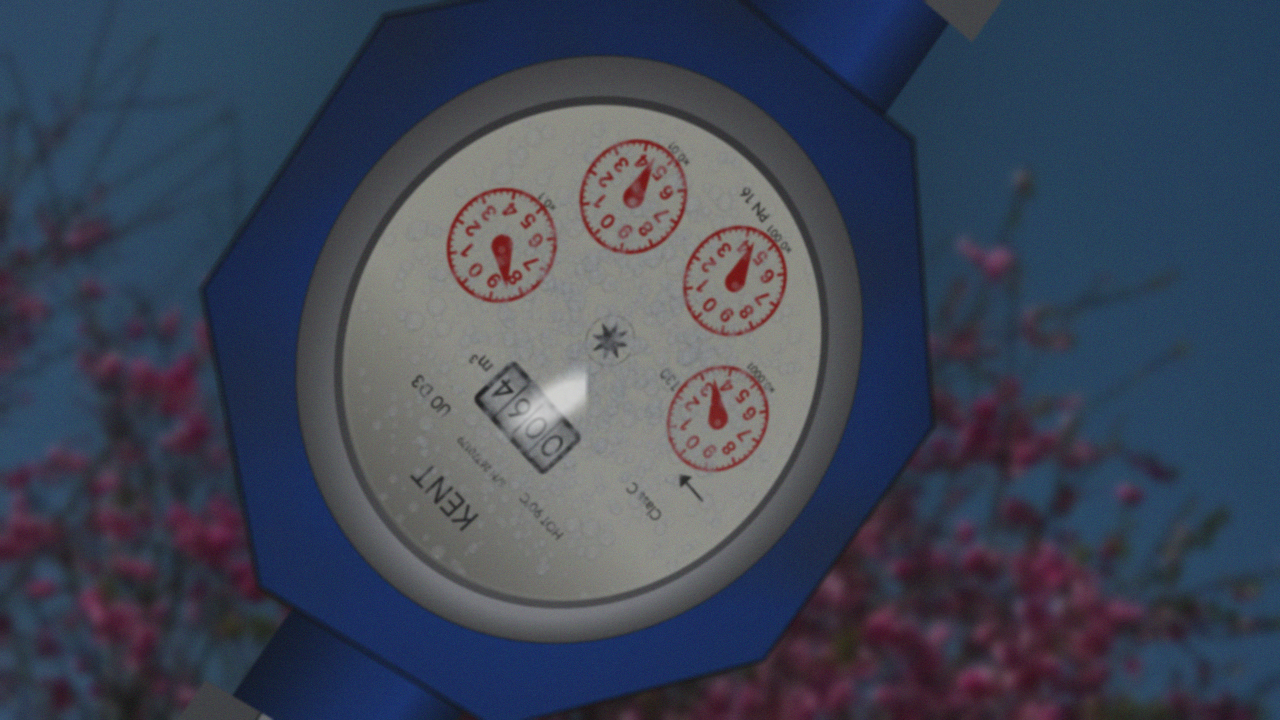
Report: 64.8443 m³
